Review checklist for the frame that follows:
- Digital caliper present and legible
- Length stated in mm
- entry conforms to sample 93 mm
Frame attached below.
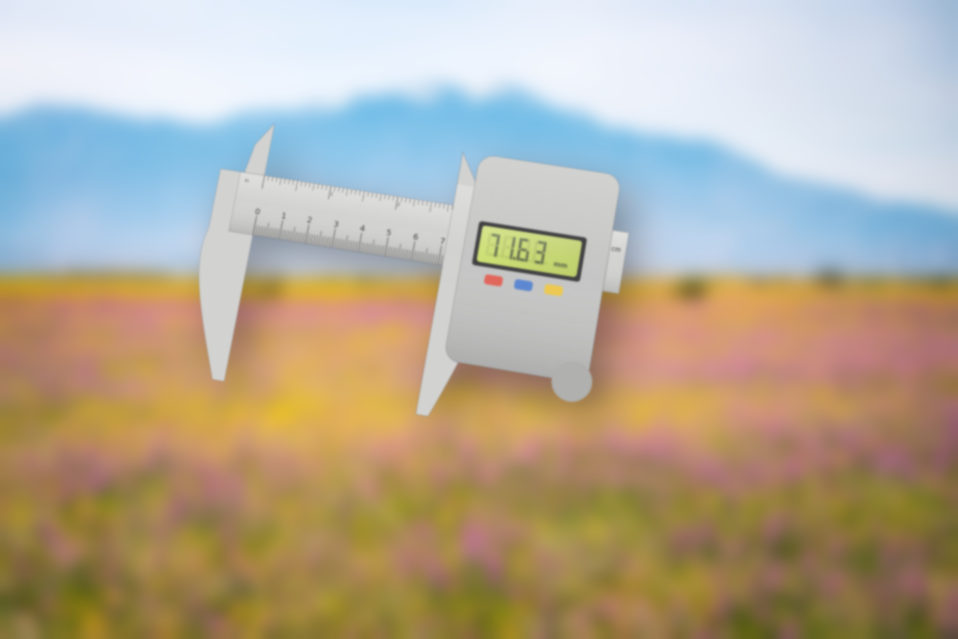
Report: 71.63 mm
